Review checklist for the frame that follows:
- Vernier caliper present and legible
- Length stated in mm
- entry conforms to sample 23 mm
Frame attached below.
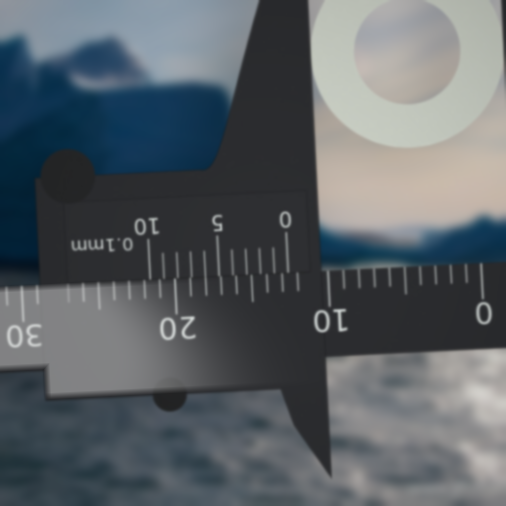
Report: 12.6 mm
